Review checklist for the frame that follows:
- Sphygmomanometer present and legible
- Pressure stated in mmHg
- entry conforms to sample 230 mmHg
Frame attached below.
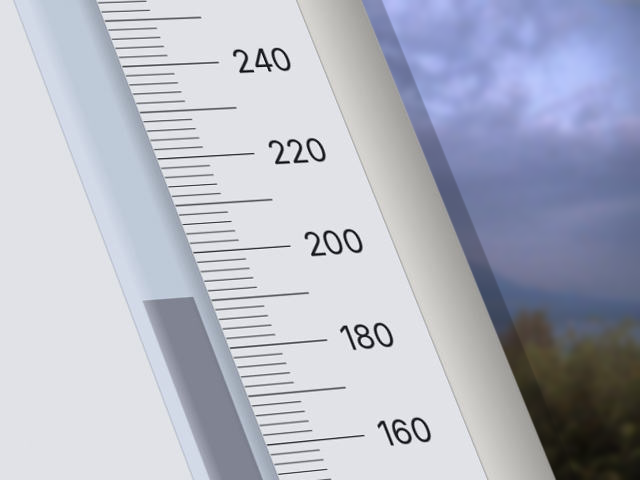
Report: 191 mmHg
